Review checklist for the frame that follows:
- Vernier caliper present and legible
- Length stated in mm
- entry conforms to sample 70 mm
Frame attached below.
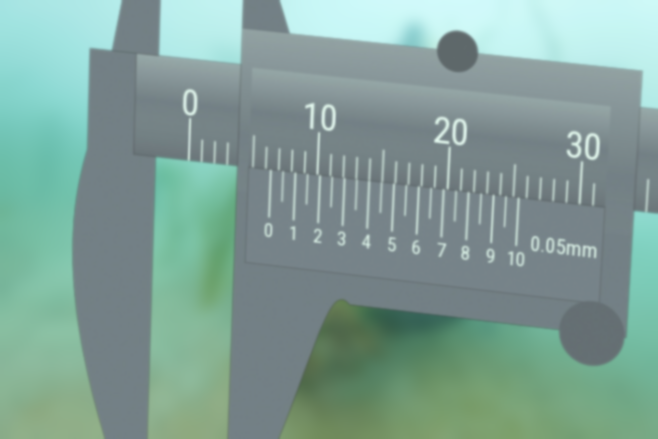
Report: 6.4 mm
